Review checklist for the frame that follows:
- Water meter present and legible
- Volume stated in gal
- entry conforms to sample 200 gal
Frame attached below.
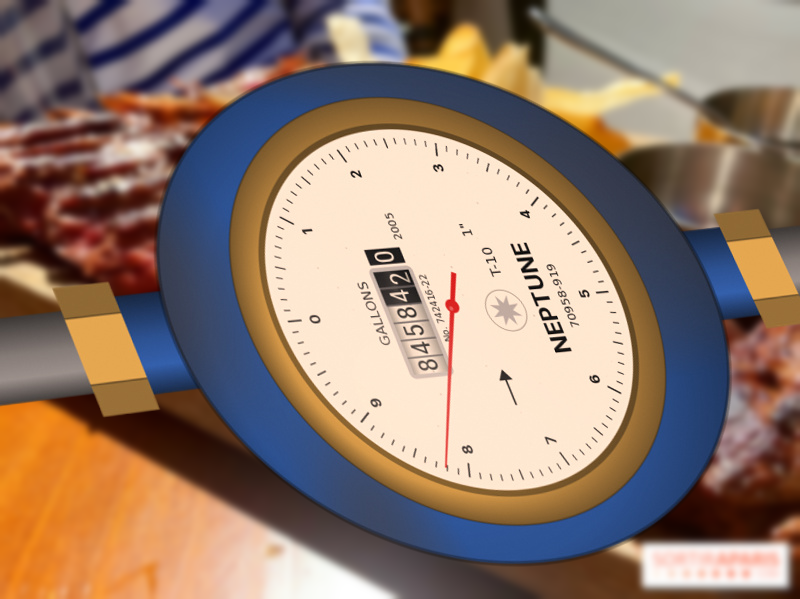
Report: 8458418.2 gal
